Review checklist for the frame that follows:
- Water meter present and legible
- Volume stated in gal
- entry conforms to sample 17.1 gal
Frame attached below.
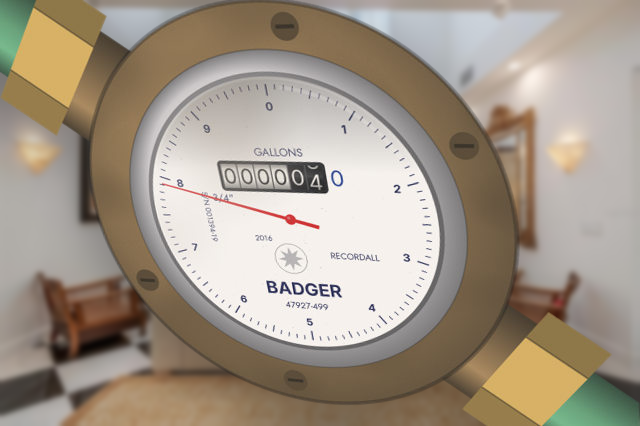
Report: 37.9 gal
